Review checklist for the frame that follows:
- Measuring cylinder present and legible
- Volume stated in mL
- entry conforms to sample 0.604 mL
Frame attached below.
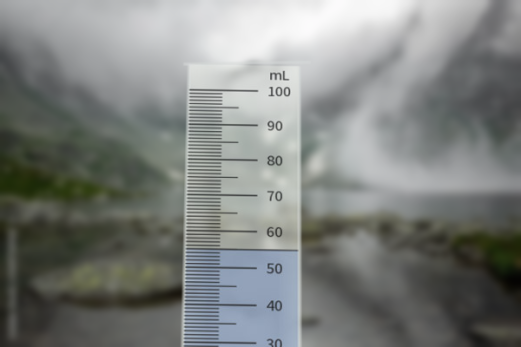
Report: 55 mL
